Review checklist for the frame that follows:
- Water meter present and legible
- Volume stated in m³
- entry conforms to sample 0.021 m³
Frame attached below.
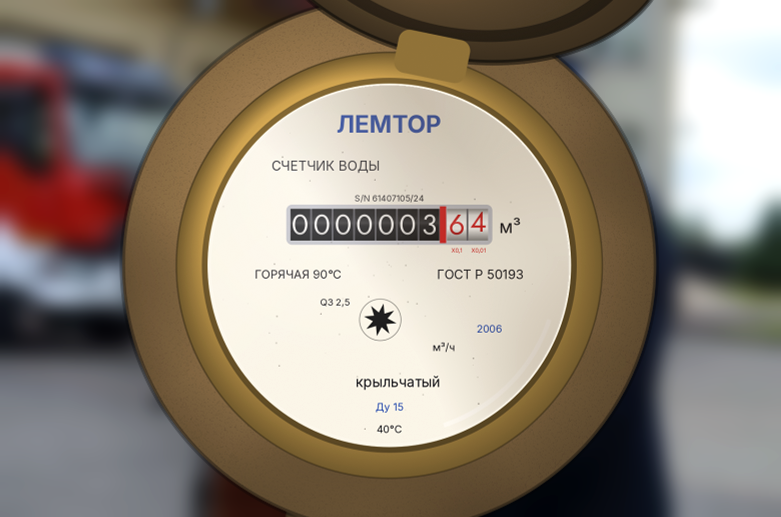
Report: 3.64 m³
